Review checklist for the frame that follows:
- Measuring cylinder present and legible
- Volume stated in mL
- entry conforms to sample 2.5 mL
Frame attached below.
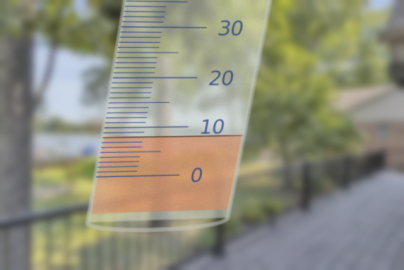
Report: 8 mL
